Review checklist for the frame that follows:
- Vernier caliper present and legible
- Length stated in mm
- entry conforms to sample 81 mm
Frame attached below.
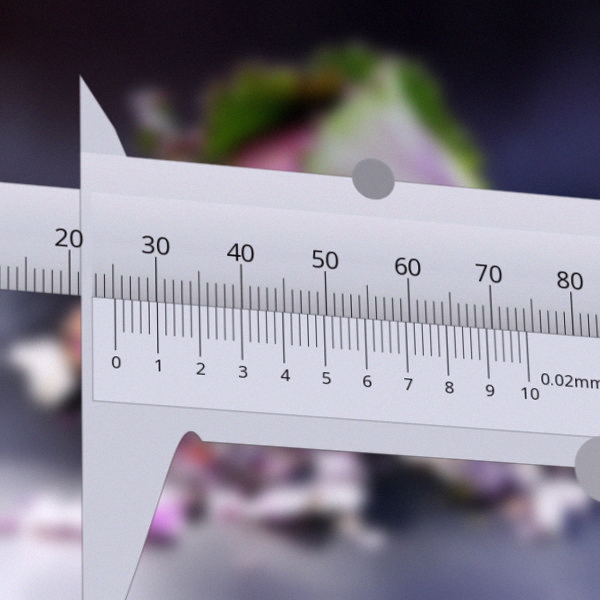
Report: 25.2 mm
